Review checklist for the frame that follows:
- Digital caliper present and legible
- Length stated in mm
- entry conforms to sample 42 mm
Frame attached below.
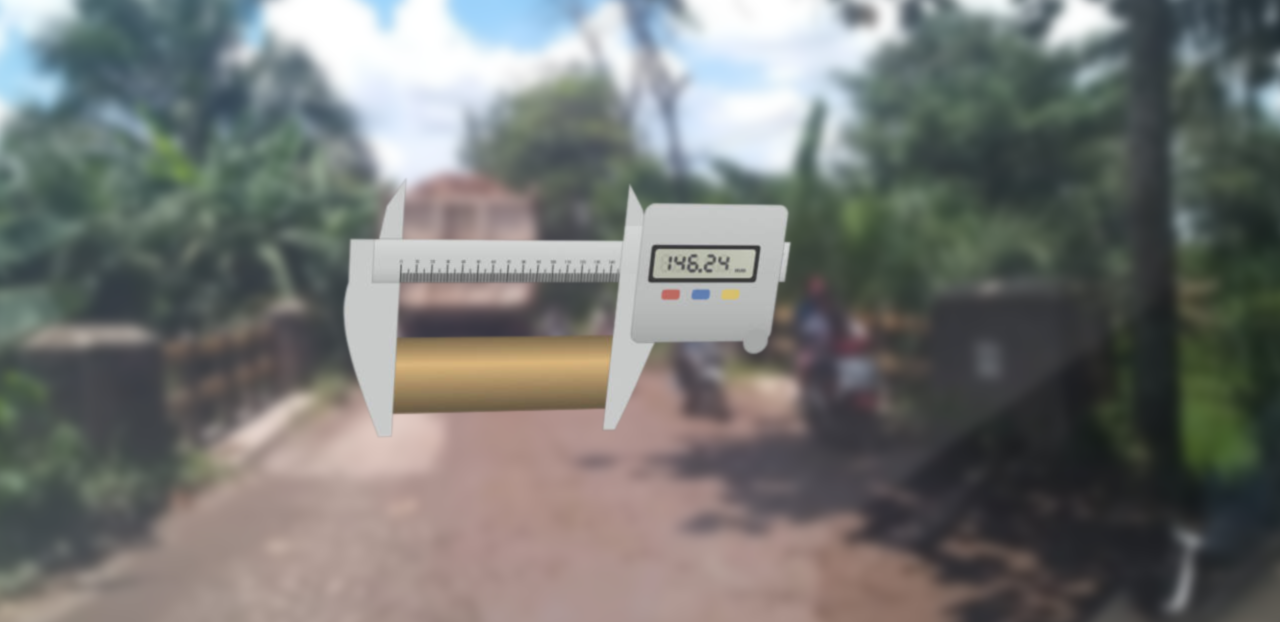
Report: 146.24 mm
